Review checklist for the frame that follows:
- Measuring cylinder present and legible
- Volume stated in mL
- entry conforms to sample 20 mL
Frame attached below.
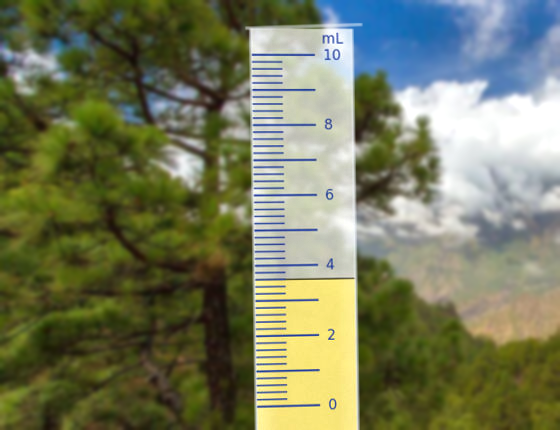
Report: 3.6 mL
